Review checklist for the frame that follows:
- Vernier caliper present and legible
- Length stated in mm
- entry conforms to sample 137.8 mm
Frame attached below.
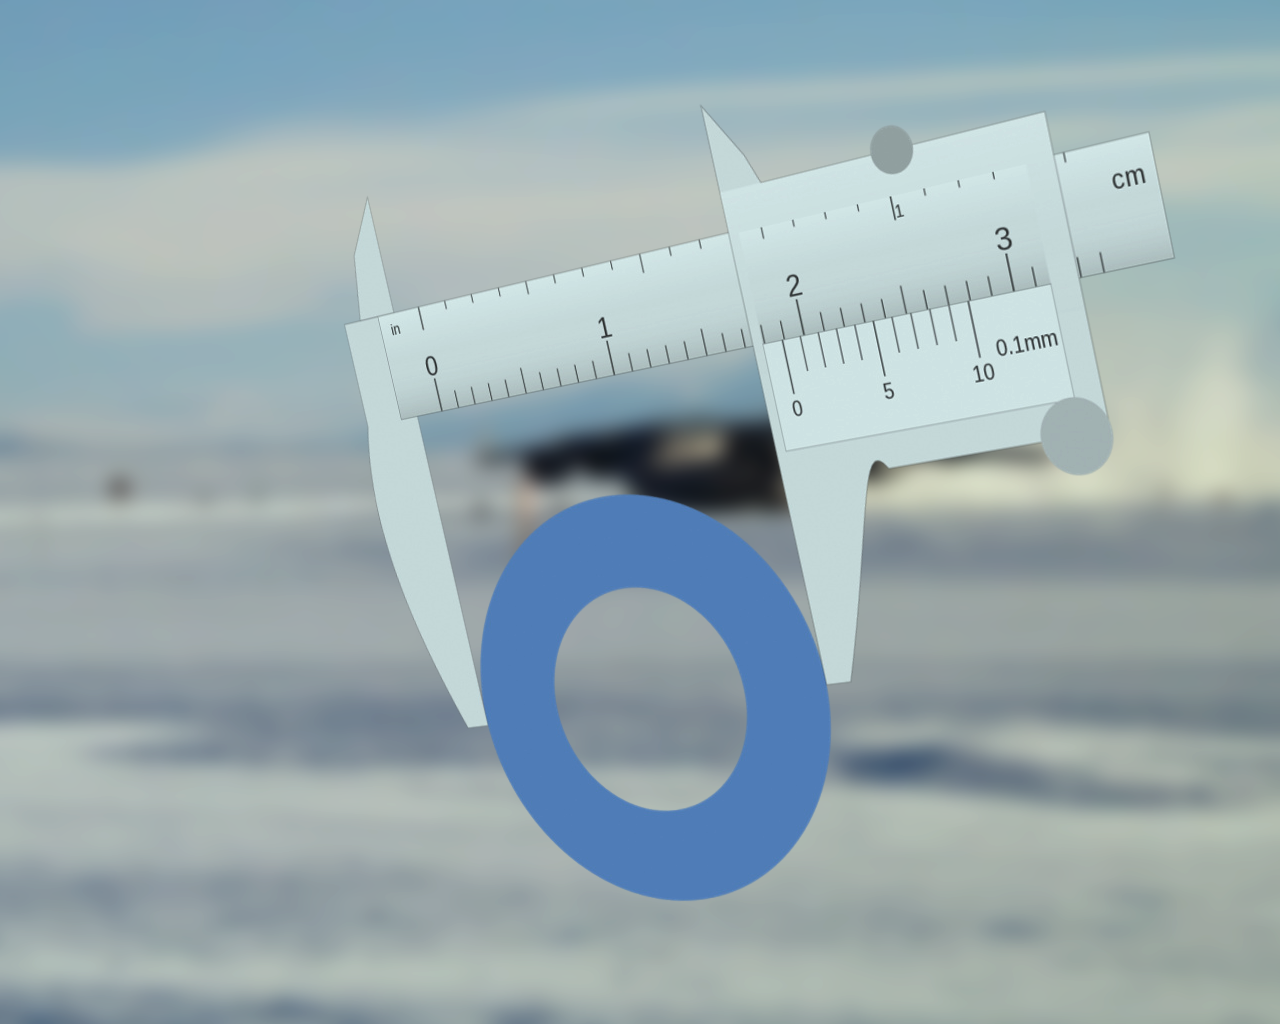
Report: 18.9 mm
